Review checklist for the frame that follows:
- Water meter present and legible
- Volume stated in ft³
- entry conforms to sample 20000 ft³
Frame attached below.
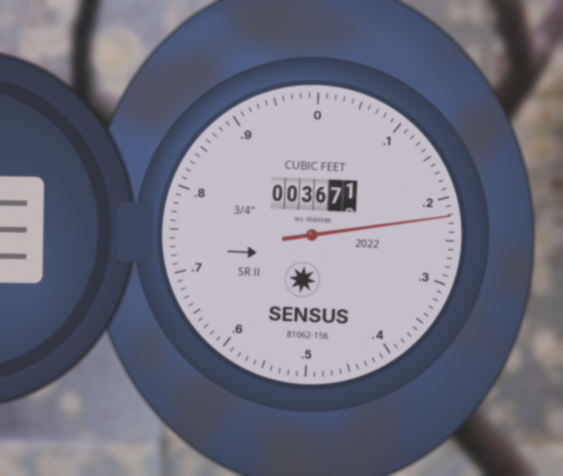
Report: 3671.22 ft³
